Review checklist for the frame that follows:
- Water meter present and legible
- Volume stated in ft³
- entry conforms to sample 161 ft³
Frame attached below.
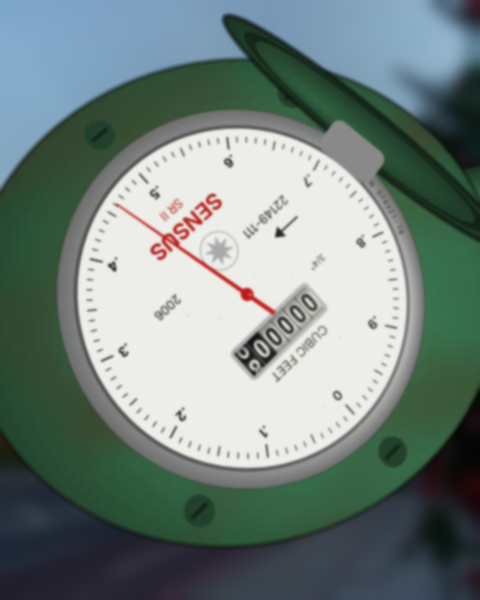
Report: 8.46 ft³
